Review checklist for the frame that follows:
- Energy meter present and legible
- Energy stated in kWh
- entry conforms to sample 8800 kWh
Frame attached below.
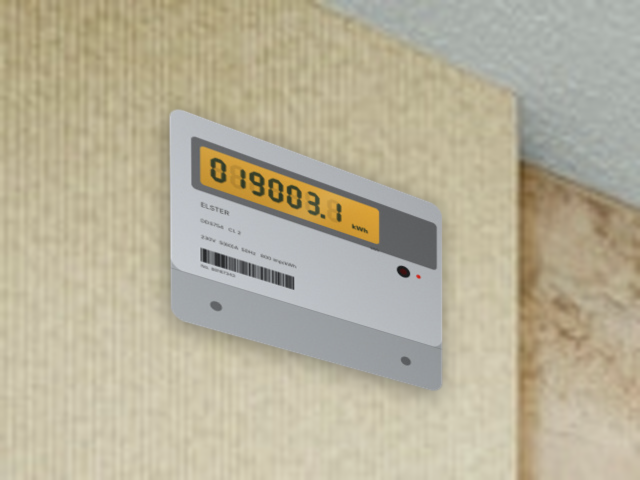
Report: 19003.1 kWh
